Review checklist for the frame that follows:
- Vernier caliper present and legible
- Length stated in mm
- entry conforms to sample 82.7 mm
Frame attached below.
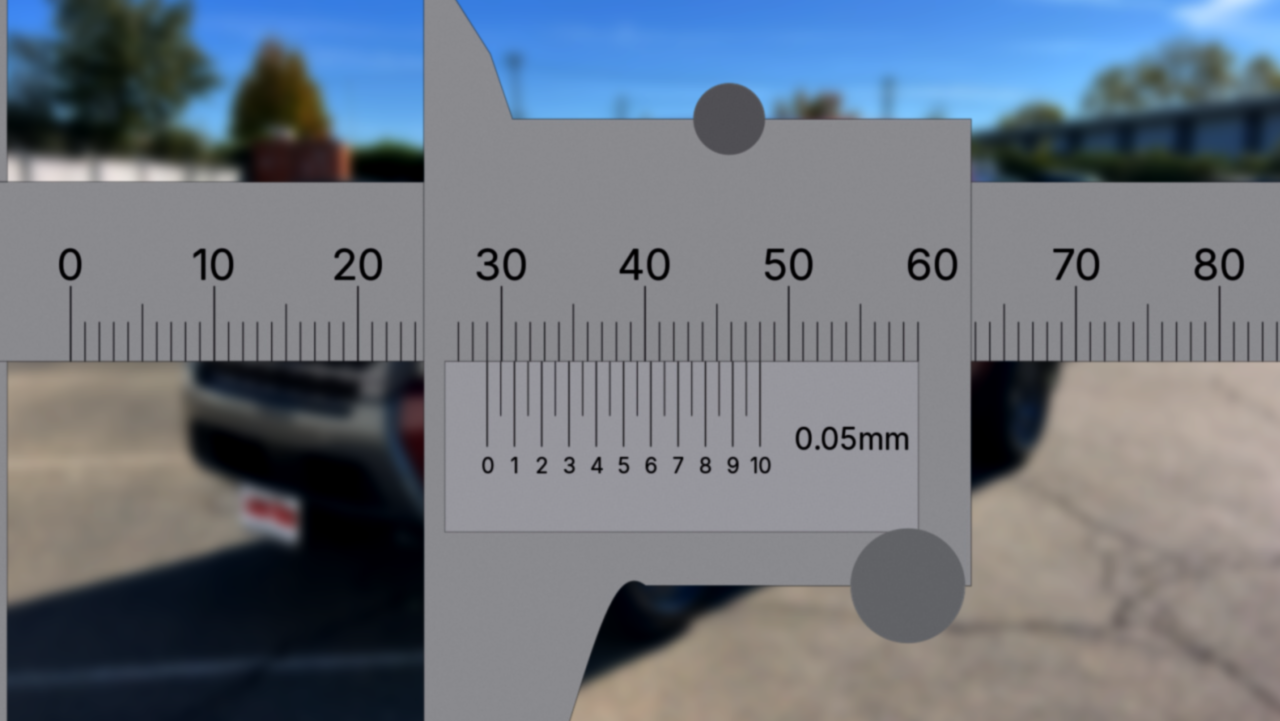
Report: 29.0 mm
